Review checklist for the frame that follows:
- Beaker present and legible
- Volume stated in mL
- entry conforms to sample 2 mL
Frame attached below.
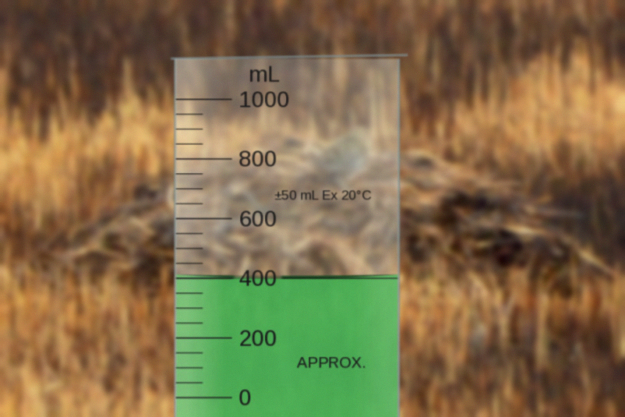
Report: 400 mL
